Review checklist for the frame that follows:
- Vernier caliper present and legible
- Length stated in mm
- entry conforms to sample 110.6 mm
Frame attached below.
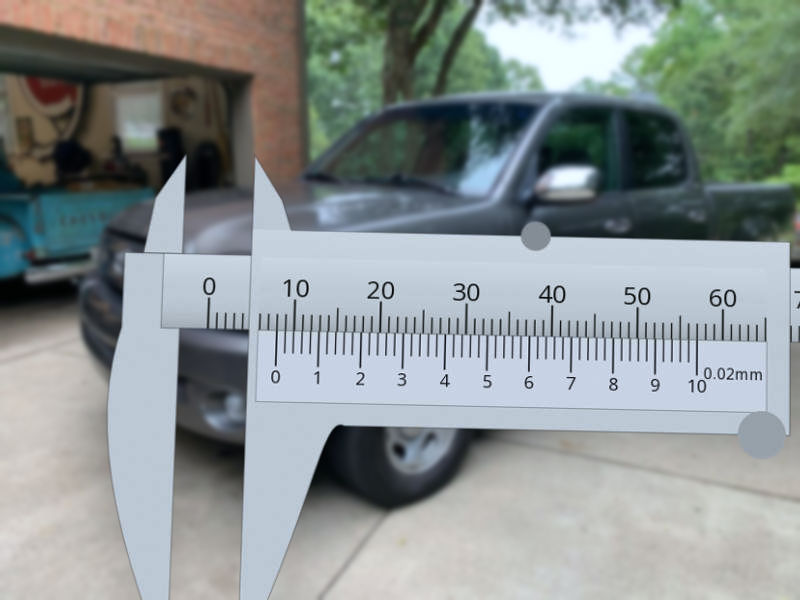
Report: 8.0 mm
